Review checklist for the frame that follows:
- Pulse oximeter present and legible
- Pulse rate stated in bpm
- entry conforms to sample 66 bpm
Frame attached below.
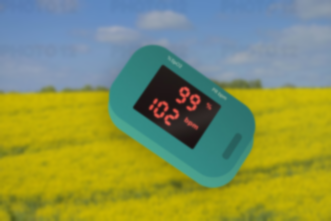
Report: 102 bpm
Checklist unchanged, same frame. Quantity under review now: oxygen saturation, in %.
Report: 99 %
